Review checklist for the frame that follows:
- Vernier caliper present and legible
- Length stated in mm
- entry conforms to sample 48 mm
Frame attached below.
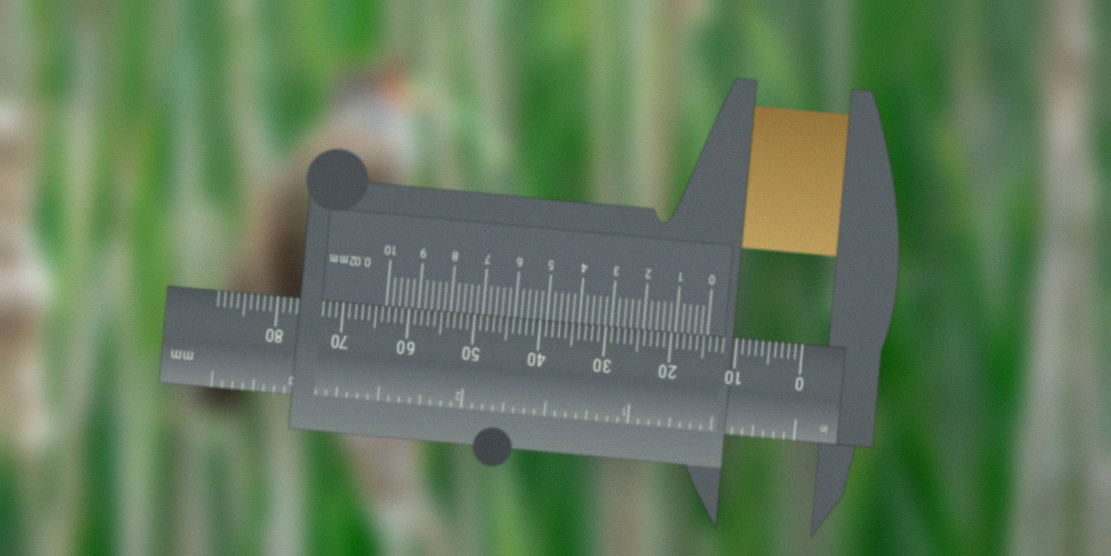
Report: 14.5 mm
